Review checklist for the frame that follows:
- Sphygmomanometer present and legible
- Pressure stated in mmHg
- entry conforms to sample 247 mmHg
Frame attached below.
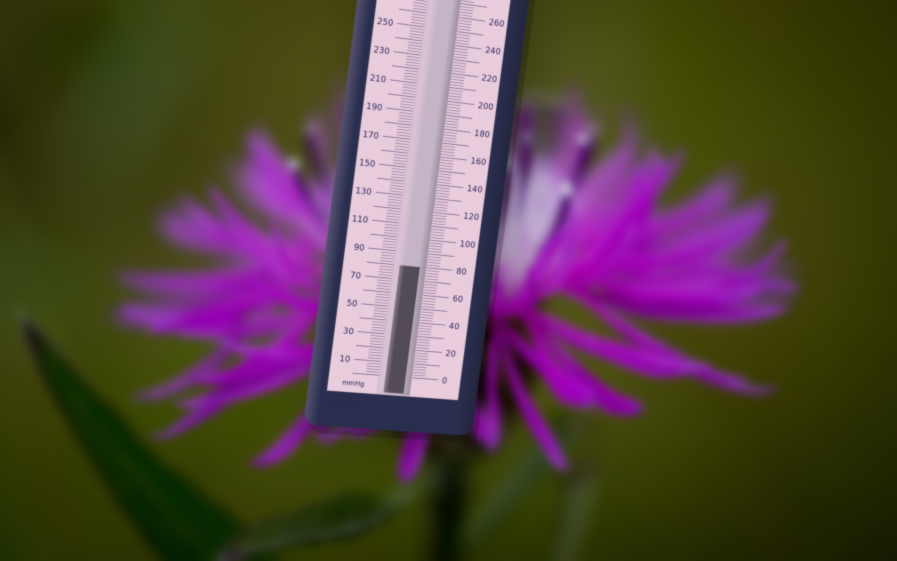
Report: 80 mmHg
